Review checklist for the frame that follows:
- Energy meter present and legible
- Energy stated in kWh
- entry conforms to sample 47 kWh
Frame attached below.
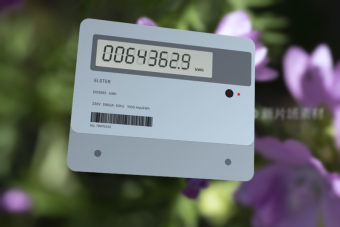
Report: 64362.9 kWh
